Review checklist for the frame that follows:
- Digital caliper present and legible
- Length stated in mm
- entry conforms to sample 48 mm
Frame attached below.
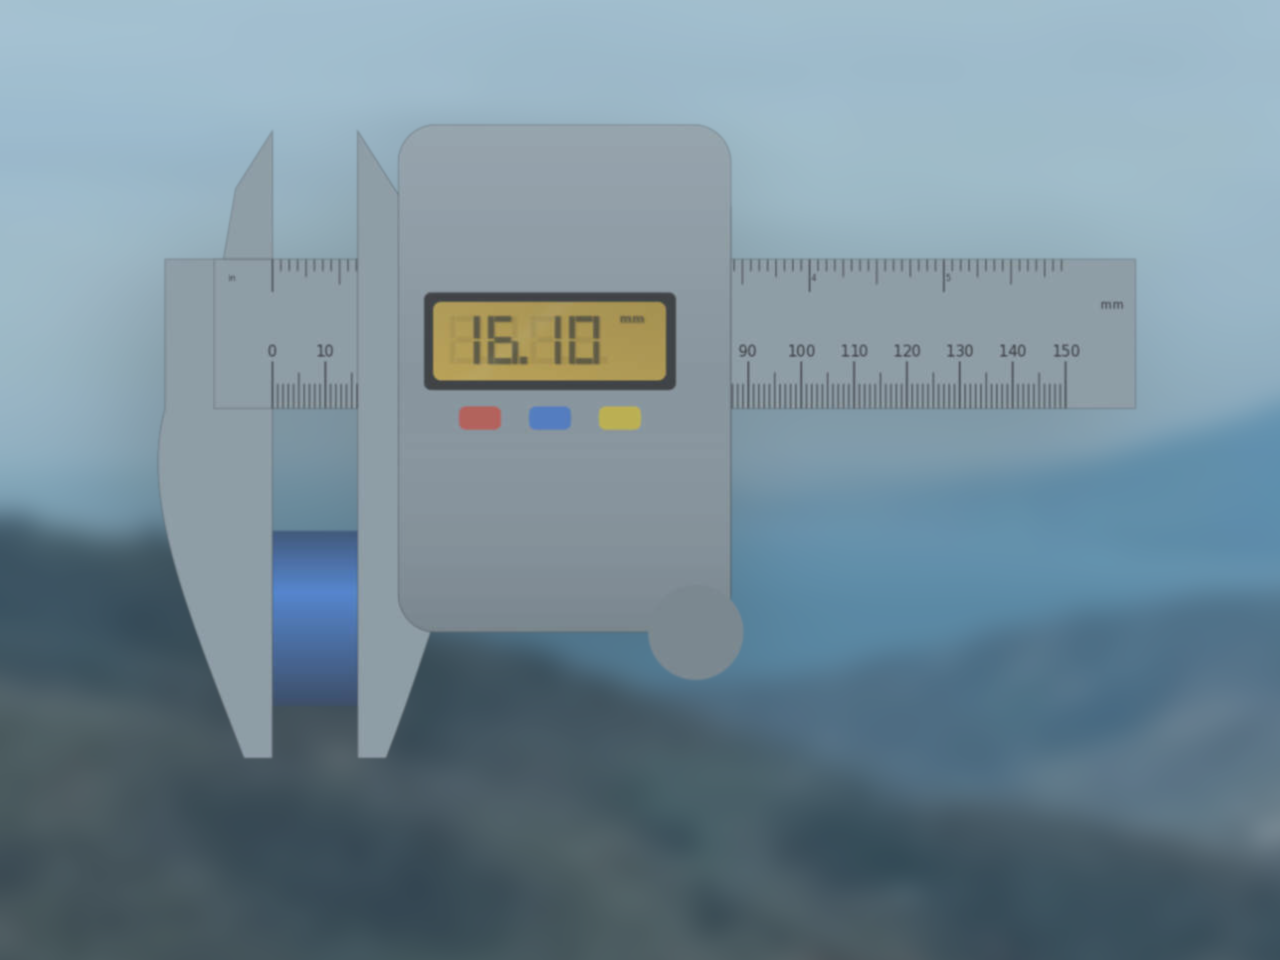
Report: 16.10 mm
